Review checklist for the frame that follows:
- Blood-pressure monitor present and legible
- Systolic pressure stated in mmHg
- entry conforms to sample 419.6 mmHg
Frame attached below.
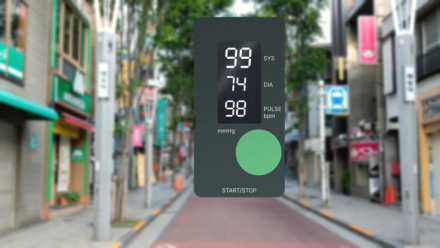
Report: 99 mmHg
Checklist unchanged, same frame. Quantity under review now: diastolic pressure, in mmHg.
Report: 74 mmHg
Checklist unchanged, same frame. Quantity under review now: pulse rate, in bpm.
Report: 98 bpm
